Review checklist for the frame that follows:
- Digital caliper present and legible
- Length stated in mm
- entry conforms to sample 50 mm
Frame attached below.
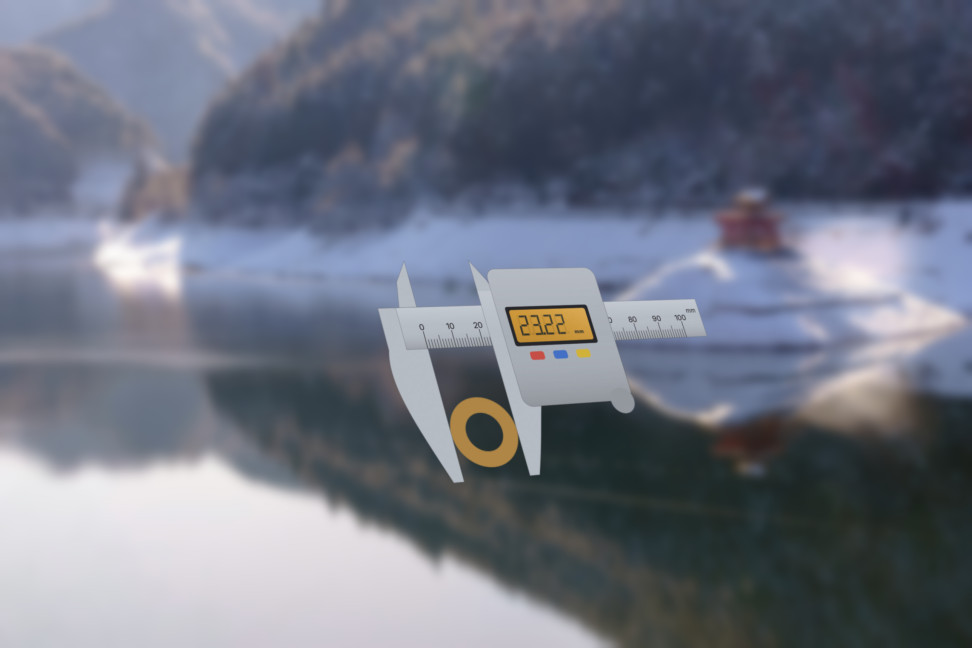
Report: 23.22 mm
